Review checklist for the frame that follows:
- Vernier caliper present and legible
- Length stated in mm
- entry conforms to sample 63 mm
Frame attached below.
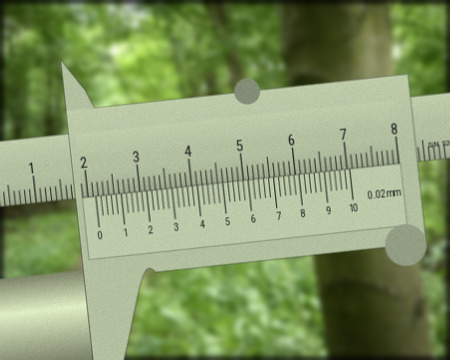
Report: 21.5 mm
